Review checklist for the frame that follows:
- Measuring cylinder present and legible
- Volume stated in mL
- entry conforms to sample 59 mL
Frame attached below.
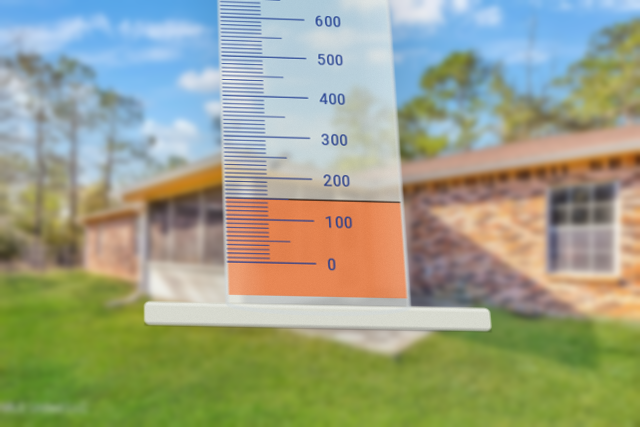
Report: 150 mL
